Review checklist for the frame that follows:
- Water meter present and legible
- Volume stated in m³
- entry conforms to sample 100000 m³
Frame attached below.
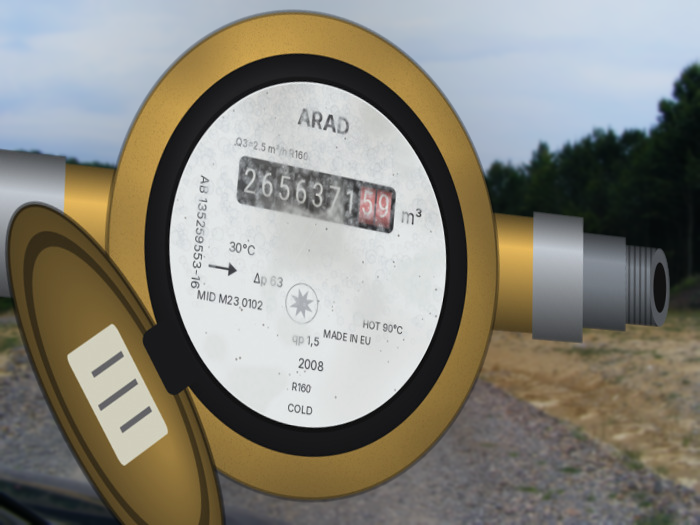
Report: 2656371.59 m³
